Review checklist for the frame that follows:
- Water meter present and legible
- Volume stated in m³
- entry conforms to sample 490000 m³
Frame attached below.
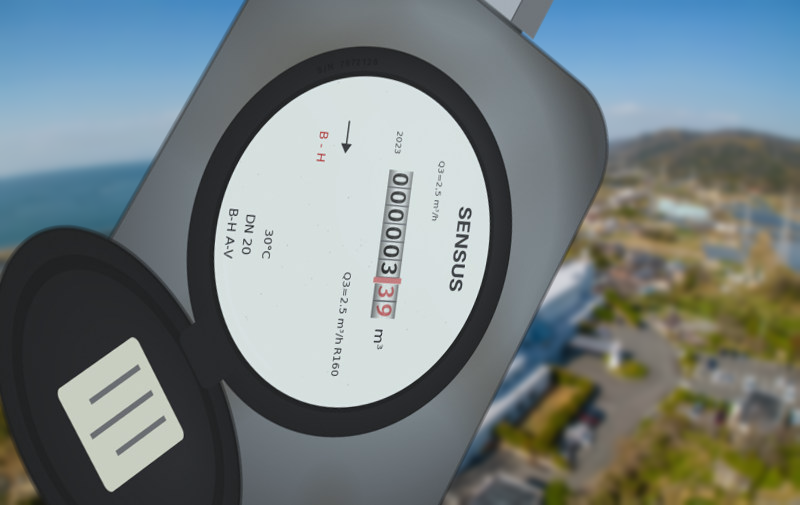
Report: 3.39 m³
